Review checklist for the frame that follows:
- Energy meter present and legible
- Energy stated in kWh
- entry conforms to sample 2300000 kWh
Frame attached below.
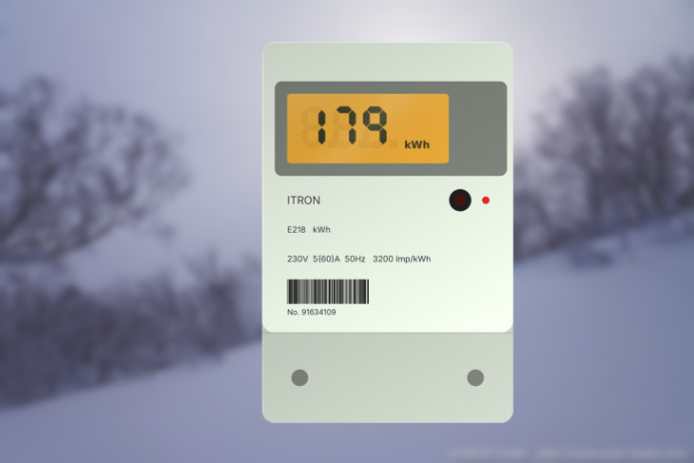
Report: 179 kWh
